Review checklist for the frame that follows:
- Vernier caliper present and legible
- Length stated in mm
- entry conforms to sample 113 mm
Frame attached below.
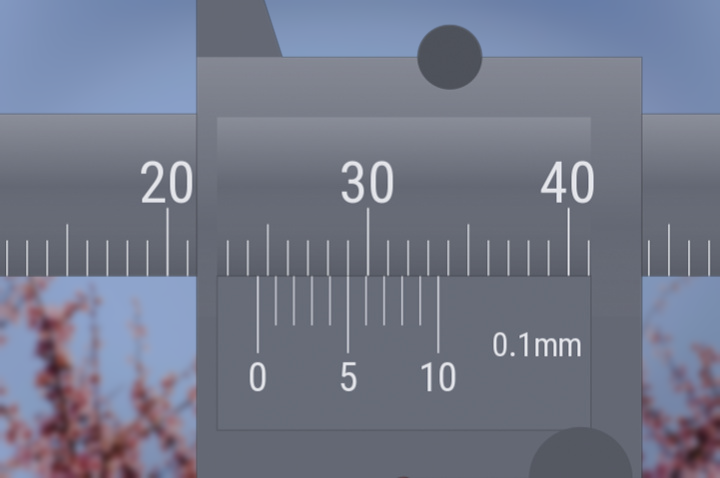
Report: 24.5 mm
